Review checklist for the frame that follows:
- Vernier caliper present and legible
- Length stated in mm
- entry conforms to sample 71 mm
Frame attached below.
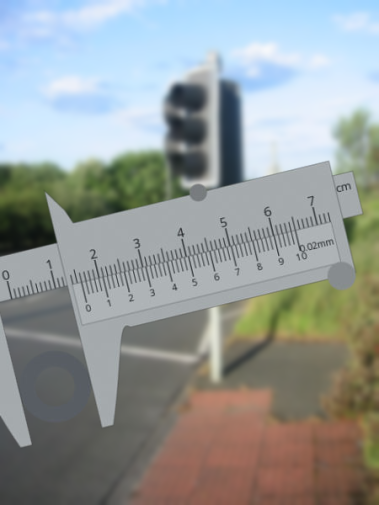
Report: 16.0 mm
